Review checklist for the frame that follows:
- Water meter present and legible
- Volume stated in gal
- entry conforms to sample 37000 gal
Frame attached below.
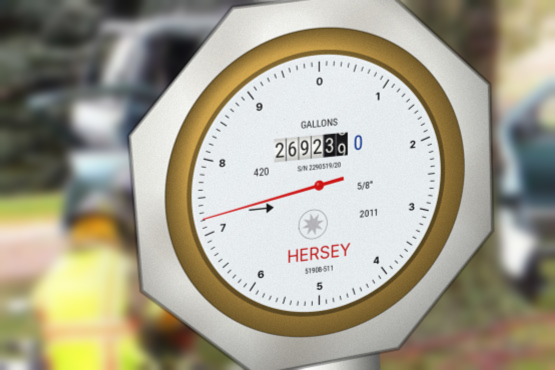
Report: 2692387.2 gal
